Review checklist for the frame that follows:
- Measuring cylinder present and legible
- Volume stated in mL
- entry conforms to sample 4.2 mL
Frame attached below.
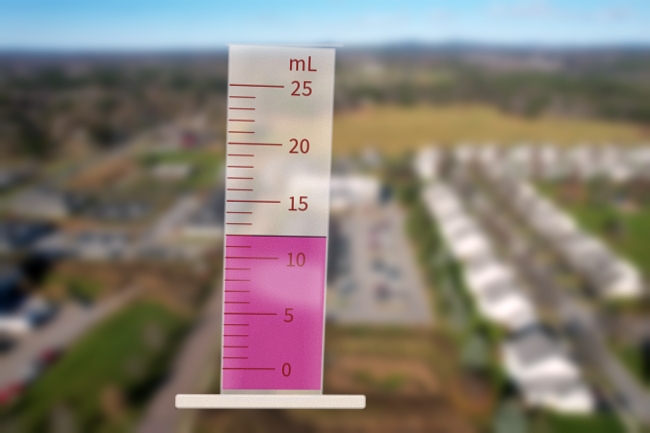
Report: 12 mL
